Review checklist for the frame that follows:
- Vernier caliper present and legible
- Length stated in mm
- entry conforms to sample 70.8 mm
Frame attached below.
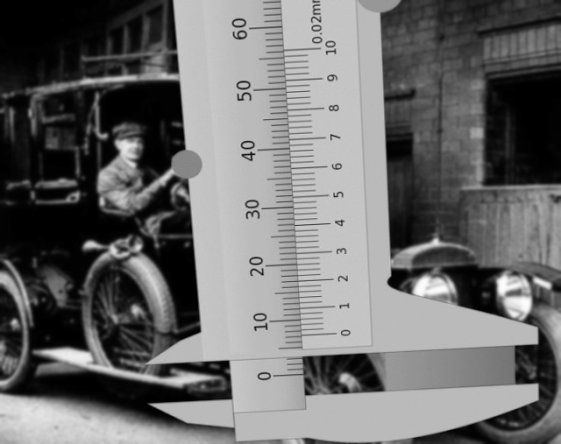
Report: 7.2 mm
